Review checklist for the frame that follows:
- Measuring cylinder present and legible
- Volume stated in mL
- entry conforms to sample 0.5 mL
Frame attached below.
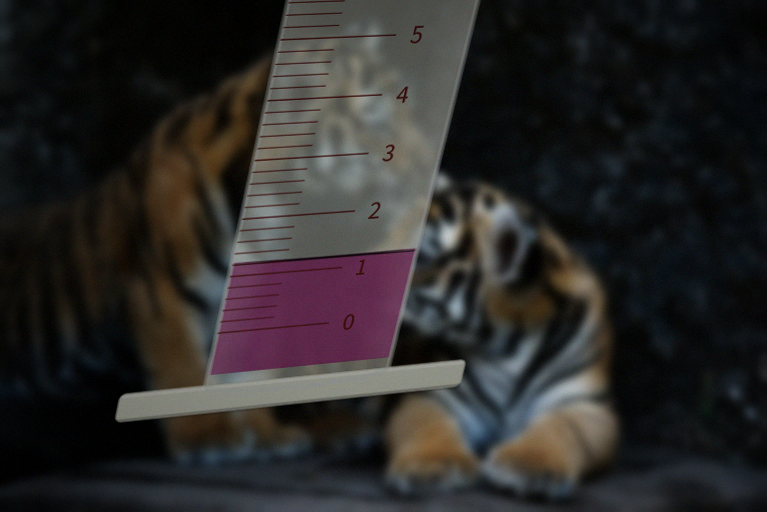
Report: 1.2 mL
